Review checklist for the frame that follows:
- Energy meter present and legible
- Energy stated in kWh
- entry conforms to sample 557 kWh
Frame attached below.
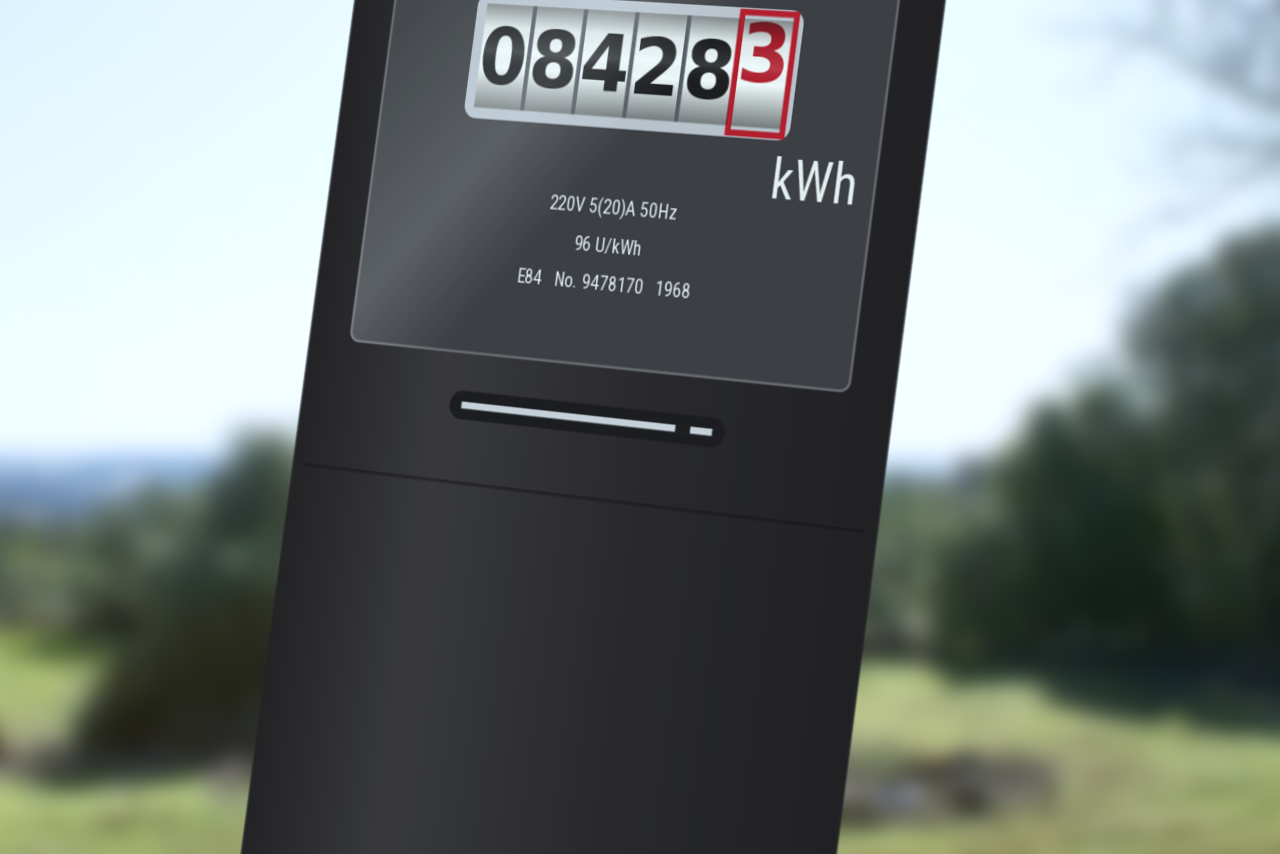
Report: 8428.3 kWh
